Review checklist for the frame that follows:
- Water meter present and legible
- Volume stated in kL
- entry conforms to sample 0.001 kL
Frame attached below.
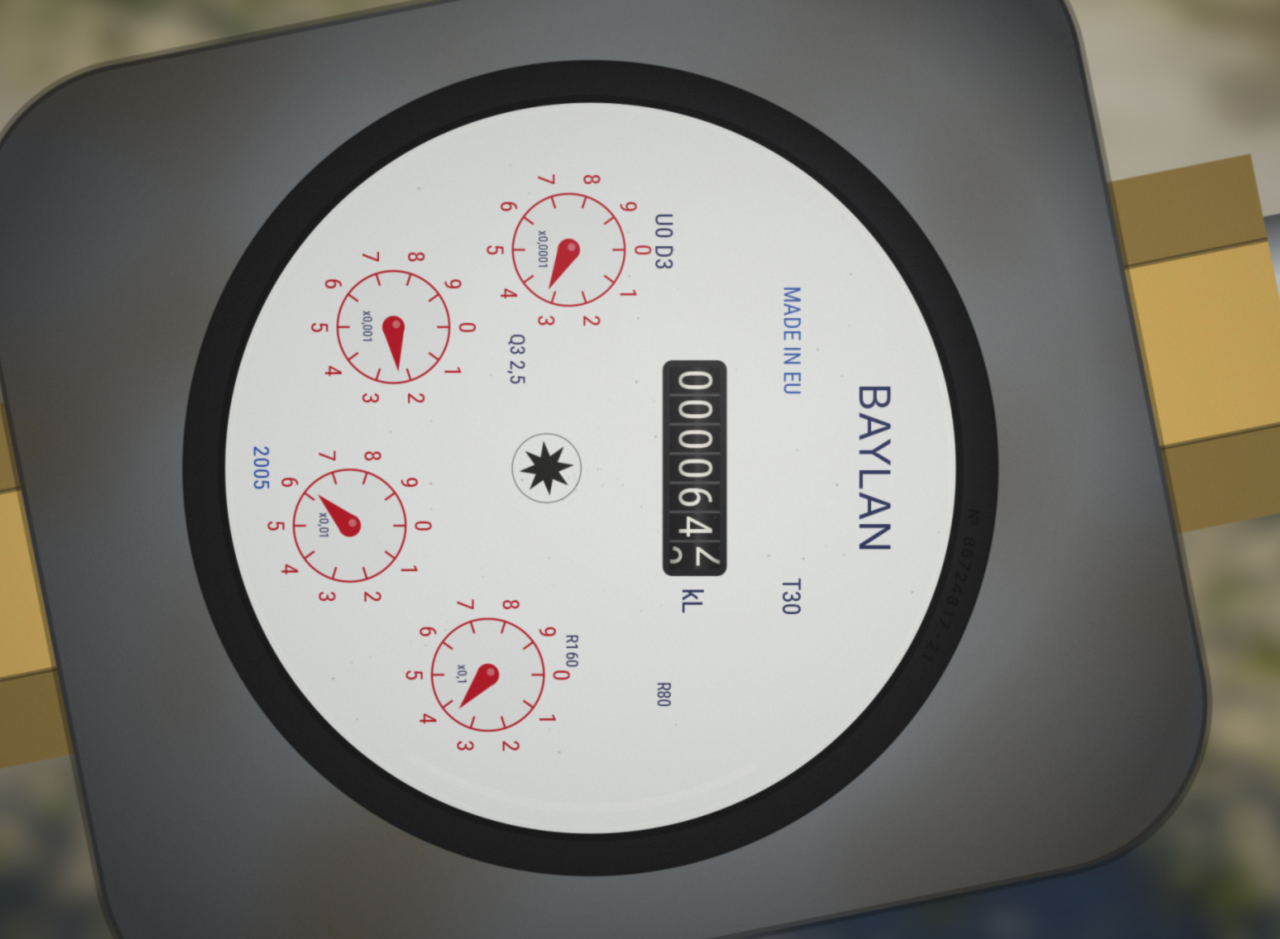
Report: 642.3623 kL
